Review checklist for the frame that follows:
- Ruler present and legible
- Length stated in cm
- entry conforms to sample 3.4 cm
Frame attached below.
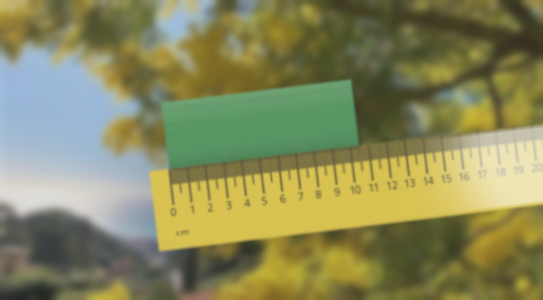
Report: 10.5 cm
